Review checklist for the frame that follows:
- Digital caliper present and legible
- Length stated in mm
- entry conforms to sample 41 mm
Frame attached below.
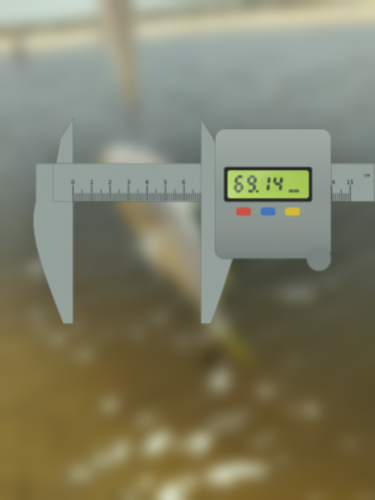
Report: 69.14 mm
